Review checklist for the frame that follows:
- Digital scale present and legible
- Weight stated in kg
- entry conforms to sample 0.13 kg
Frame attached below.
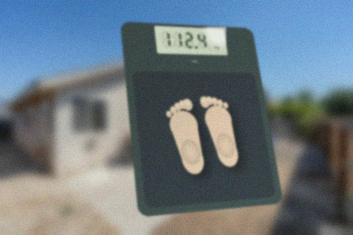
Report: 112.4 kg
